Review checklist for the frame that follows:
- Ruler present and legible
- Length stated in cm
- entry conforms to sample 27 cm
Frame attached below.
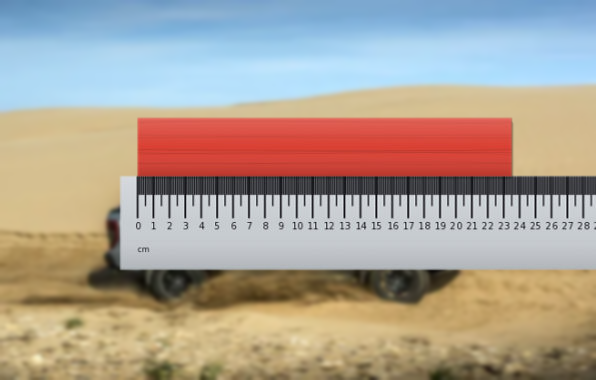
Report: 23.5 cm
